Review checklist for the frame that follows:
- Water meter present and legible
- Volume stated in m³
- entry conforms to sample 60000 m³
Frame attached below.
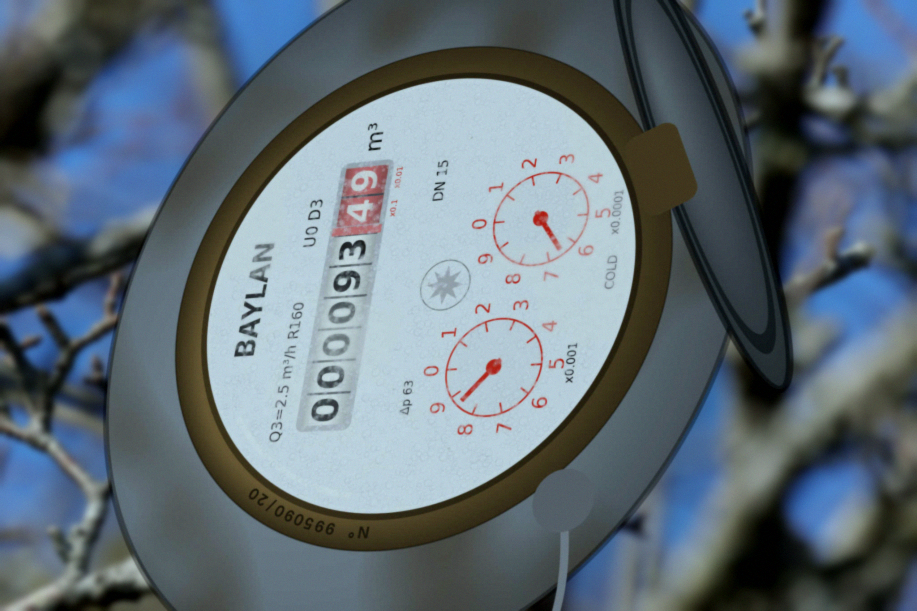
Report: 93.4986 m³
